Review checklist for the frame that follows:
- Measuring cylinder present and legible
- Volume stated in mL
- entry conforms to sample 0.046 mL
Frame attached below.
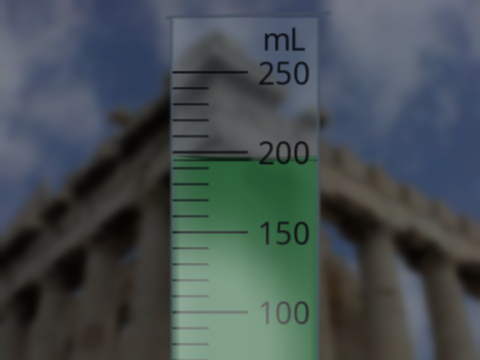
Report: 195 mL
